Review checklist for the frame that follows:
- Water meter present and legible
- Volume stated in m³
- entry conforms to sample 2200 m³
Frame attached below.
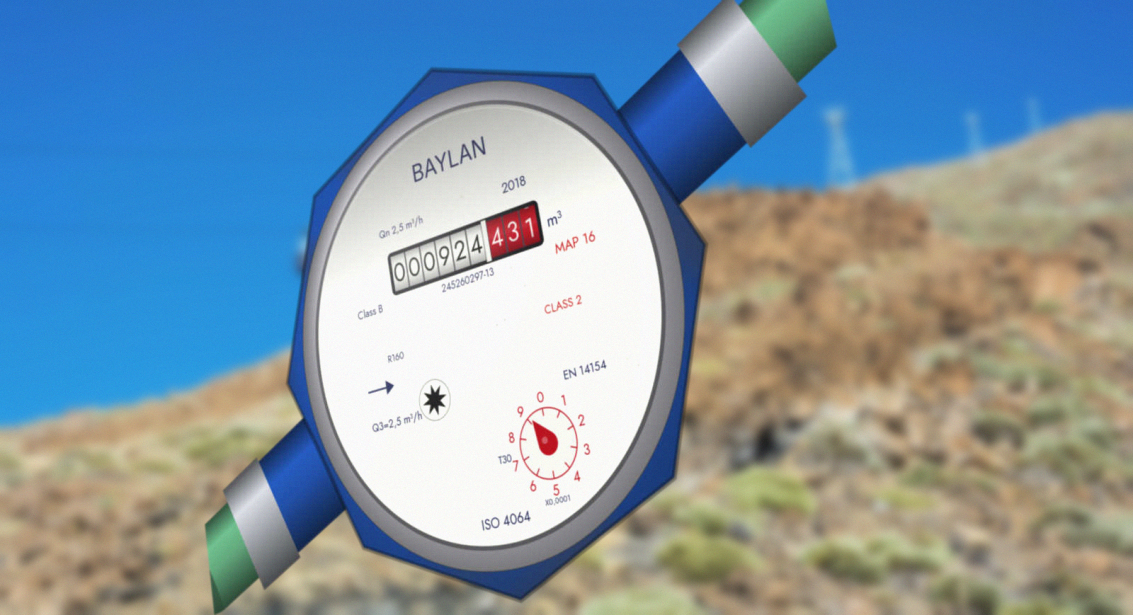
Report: 924.4309 m³
